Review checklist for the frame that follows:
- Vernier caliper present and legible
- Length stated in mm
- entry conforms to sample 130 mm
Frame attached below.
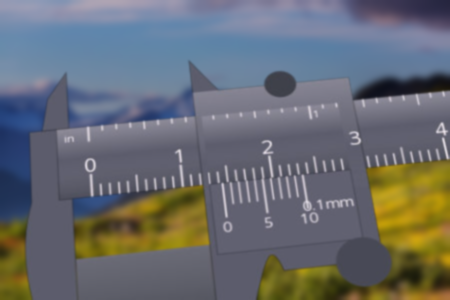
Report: 14.4 mm
